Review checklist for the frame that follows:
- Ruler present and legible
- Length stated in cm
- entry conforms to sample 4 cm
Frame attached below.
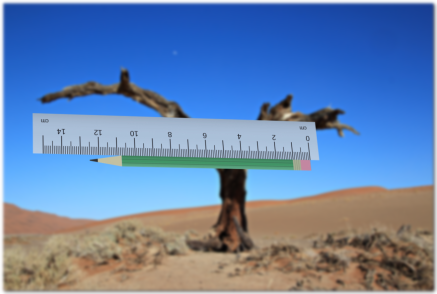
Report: 12.5 cm
